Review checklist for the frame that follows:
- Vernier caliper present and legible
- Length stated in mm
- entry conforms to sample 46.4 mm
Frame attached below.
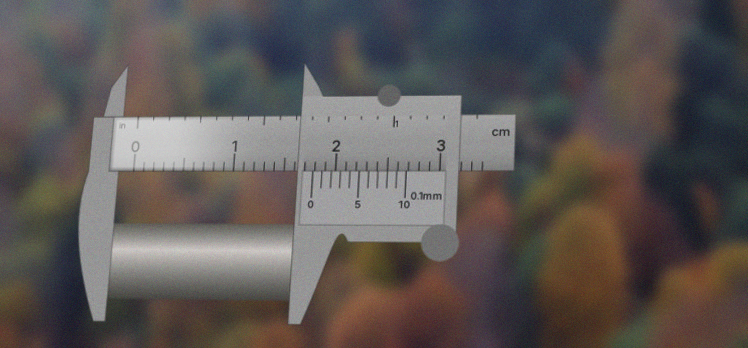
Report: 17.8 mm
